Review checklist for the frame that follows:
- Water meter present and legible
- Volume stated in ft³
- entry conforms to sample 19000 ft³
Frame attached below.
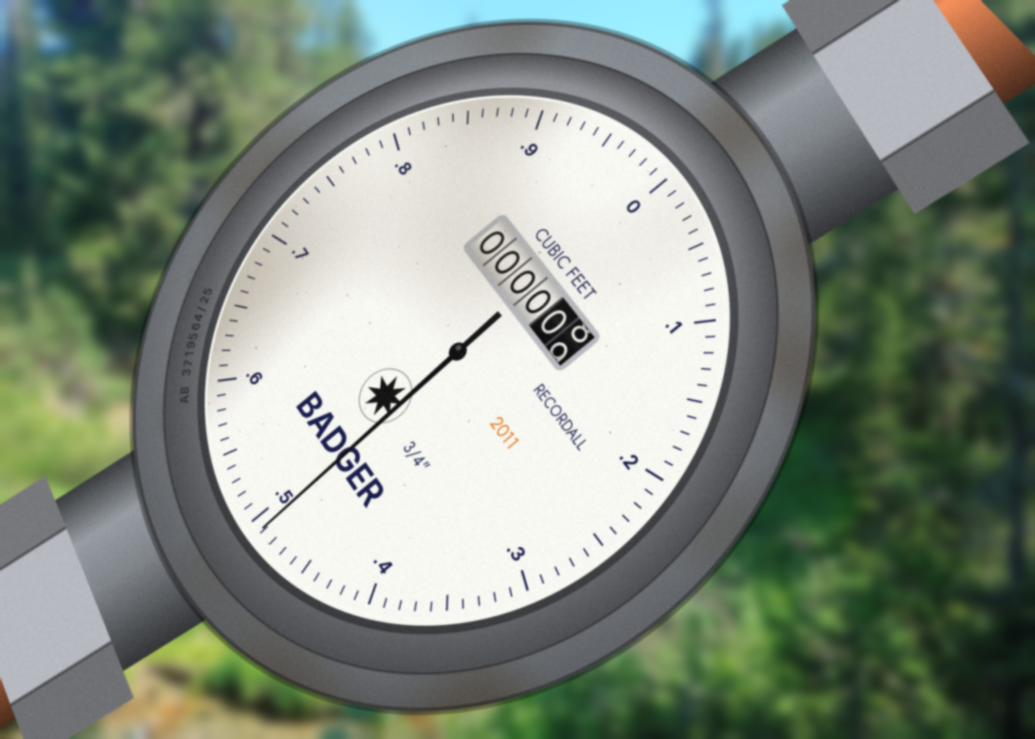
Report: 8.49 ft³
